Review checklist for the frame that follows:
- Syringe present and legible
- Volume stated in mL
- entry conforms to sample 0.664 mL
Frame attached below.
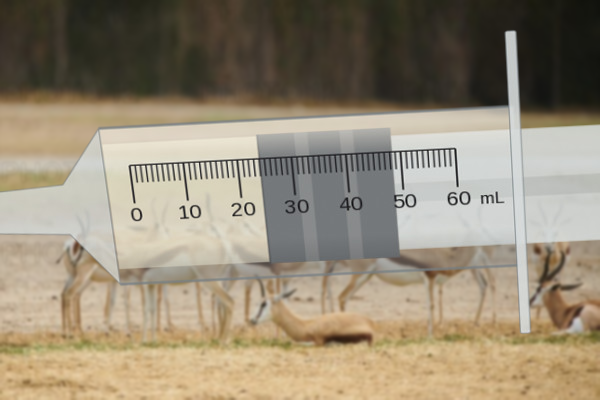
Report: 24 mL
